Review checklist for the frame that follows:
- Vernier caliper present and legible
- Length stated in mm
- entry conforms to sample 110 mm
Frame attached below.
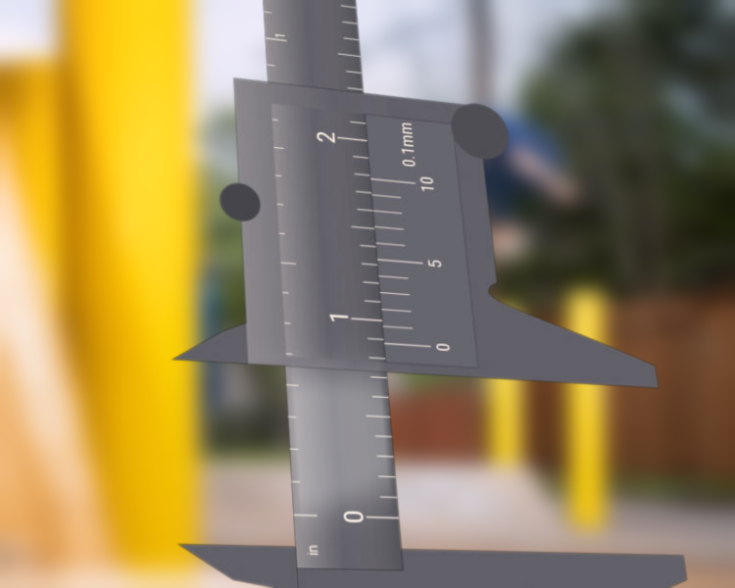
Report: 8.8 mm
